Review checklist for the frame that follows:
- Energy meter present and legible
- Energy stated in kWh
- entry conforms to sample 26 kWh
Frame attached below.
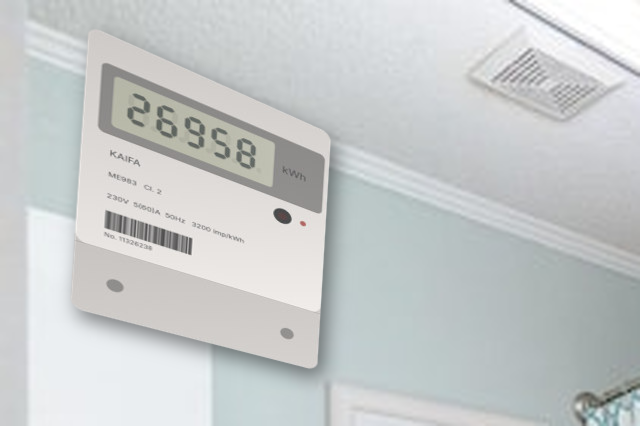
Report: 26958 kWh
